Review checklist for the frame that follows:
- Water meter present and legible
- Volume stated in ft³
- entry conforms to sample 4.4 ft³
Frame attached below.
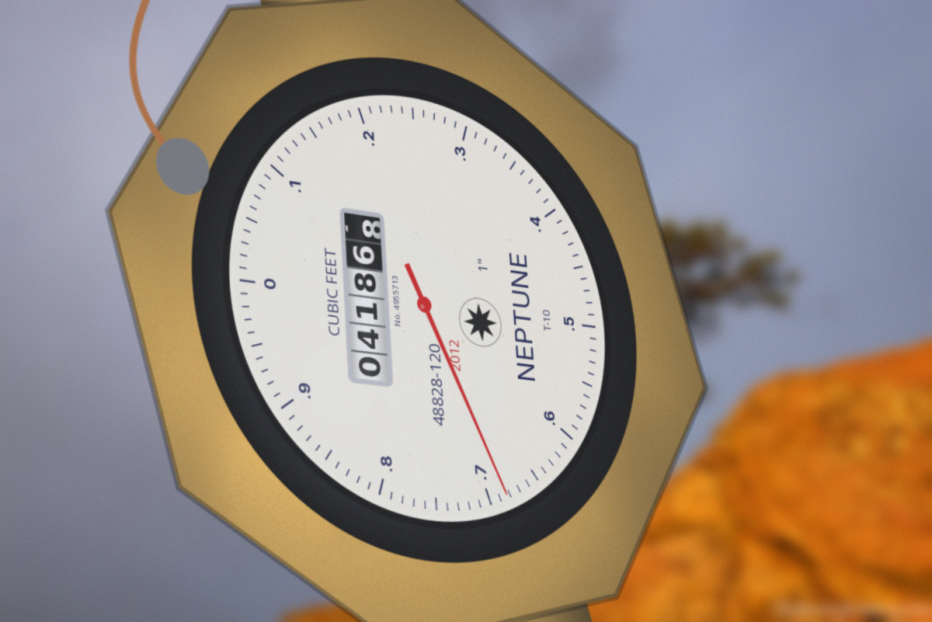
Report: 41867.68 ft³
